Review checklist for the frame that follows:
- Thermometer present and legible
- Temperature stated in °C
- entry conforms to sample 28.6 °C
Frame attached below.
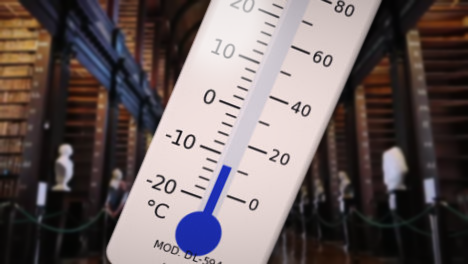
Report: -12 °C
